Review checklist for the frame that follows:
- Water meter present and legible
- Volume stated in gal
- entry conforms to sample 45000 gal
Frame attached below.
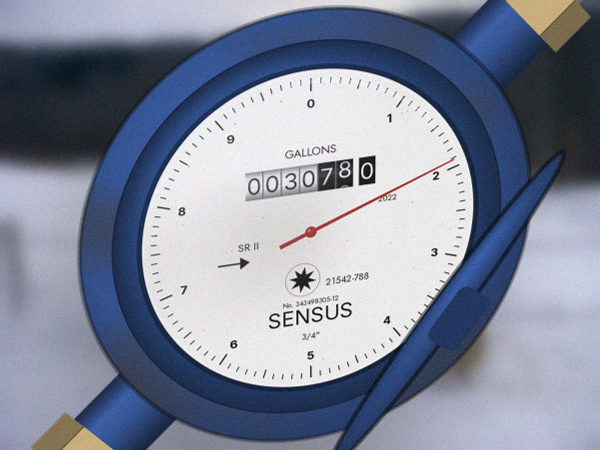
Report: 30781.9 gal
